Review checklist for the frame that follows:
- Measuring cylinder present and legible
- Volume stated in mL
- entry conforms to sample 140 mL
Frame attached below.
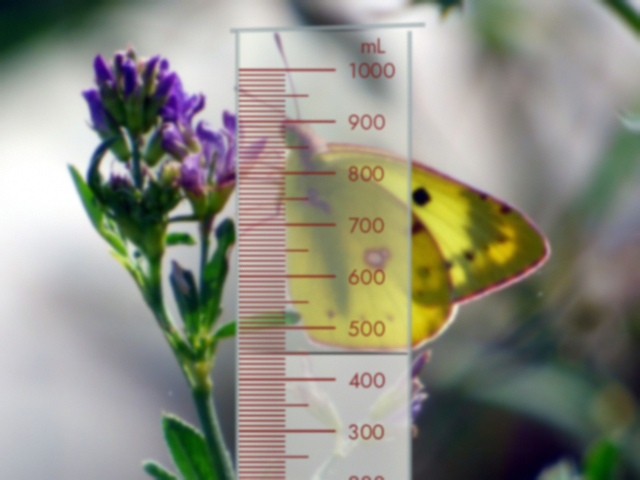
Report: 450 mL
